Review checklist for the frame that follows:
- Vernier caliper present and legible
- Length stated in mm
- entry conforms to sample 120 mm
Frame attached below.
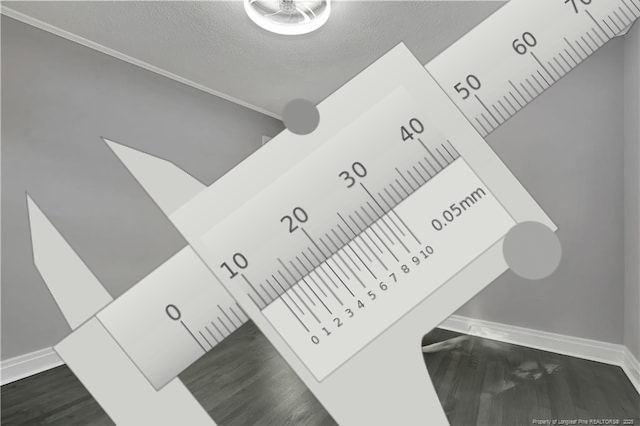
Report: 12.0 mm
